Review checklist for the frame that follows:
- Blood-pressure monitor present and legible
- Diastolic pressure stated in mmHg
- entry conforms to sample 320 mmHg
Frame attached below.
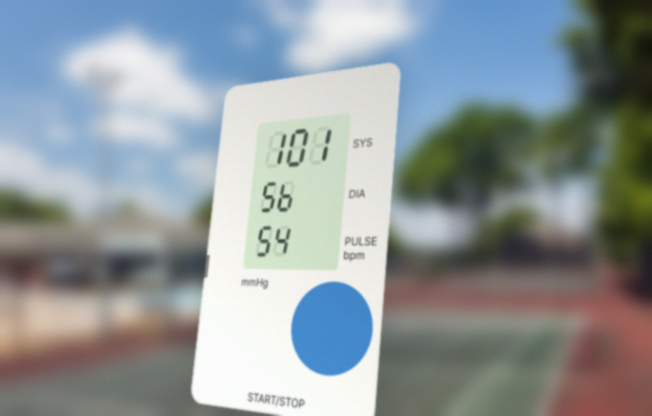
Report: 56 mmHg
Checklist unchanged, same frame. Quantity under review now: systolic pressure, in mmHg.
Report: 101 mmHg
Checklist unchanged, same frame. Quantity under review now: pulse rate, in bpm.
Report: 54 bpm
